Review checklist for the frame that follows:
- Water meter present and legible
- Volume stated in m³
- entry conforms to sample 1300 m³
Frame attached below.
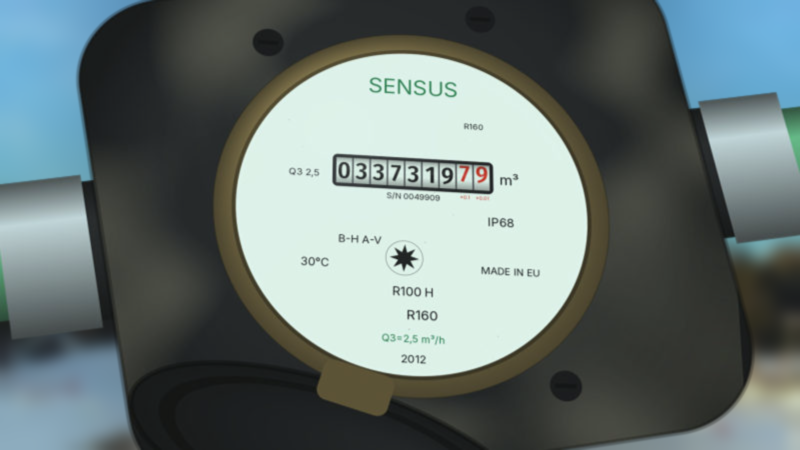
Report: 337319.79 m³
